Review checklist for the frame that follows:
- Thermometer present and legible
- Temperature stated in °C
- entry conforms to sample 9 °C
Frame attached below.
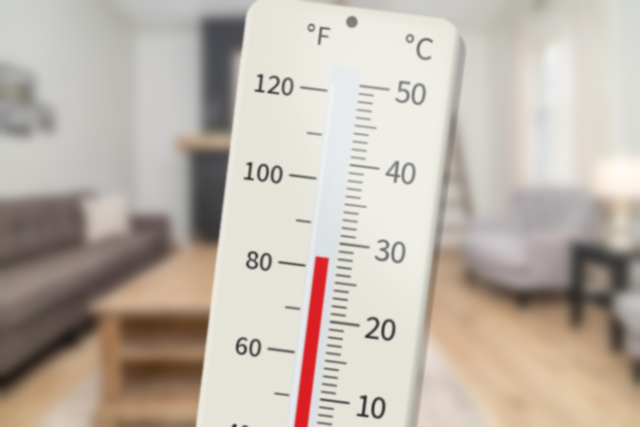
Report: 28 °C
